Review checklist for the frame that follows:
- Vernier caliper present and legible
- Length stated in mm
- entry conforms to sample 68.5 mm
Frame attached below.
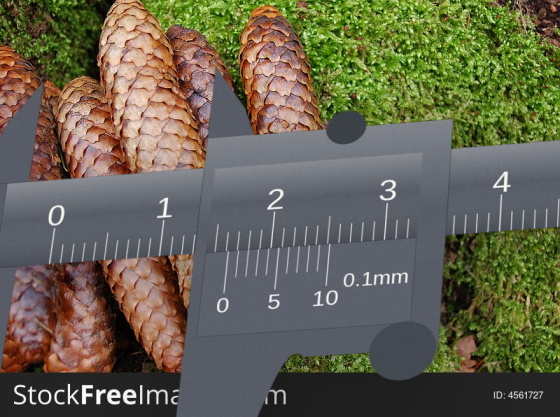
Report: 16.2 mm
